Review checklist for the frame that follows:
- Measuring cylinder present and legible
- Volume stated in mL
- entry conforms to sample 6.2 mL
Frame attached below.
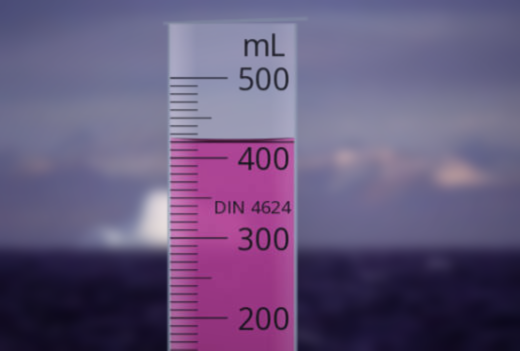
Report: 420 mL
